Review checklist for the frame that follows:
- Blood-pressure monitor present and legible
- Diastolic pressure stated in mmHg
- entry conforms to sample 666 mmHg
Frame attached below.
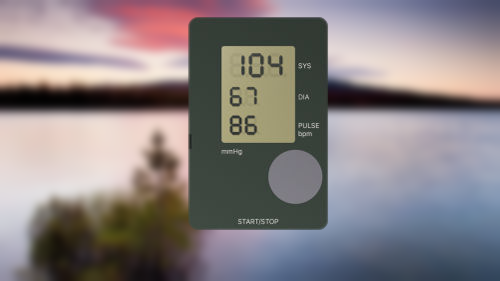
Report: 67 mmHg
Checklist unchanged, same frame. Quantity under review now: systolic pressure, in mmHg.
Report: 104 mmHg
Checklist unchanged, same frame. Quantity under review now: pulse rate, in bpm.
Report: 86 bpm
